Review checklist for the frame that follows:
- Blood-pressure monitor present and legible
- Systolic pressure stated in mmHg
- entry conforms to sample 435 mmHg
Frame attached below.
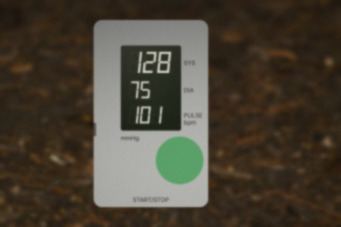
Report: 128 mmHg
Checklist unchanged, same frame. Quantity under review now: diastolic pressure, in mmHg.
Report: 75 mmHg
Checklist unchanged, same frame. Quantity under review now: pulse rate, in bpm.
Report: 101 bpm
